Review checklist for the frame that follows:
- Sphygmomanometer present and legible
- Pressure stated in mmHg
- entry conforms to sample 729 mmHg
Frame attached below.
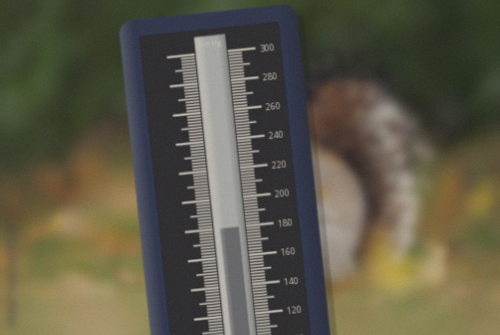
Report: 180 mmHg
